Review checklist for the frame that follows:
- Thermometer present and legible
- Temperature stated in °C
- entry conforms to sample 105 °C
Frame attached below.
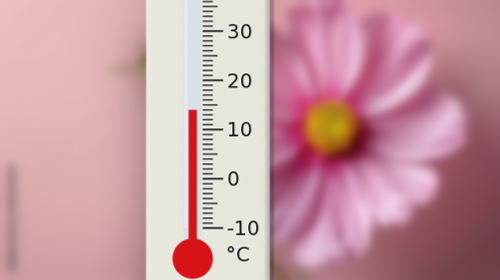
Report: 14 °C
